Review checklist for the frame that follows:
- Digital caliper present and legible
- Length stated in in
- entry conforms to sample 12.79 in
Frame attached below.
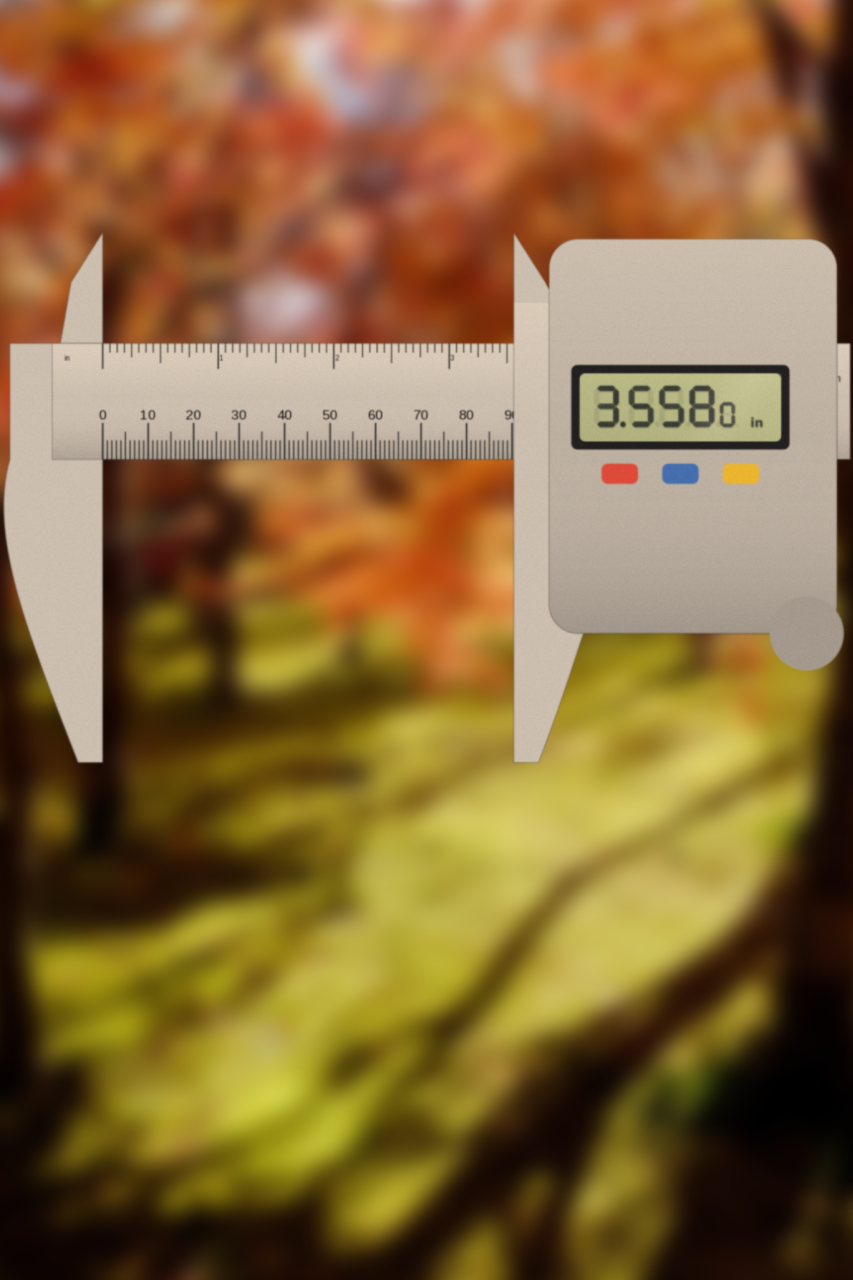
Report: 3.5580 in
